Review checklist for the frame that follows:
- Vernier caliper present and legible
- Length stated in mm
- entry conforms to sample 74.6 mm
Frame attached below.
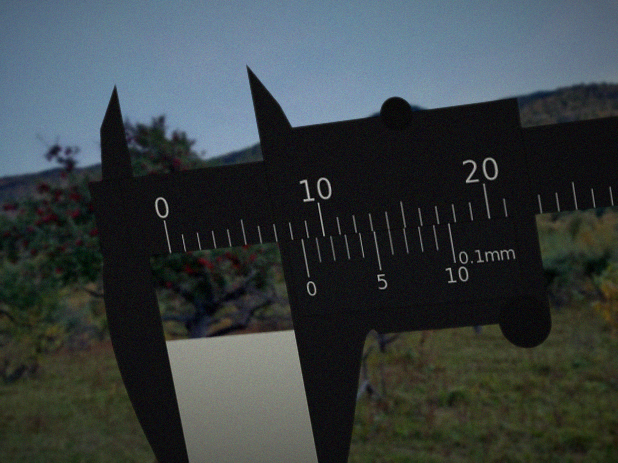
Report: 8.6 mm
